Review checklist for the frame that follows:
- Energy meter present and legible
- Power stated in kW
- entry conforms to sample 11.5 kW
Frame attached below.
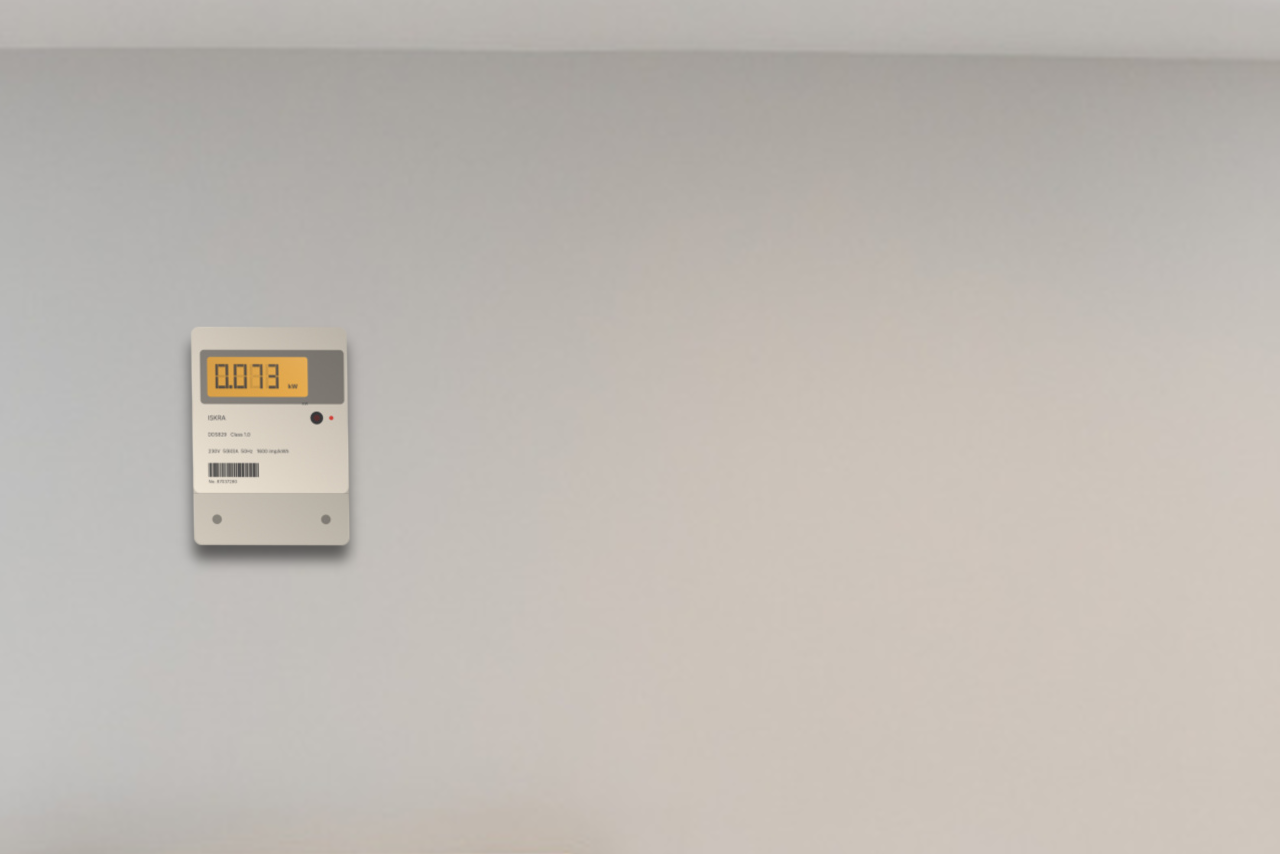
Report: 0.073 kW
